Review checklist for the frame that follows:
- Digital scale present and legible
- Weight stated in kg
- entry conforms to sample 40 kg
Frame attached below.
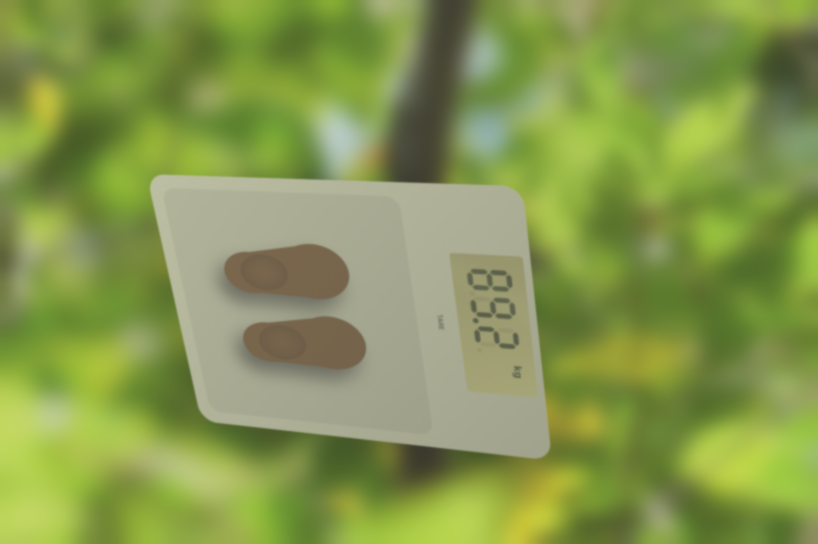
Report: 89.2 kg
